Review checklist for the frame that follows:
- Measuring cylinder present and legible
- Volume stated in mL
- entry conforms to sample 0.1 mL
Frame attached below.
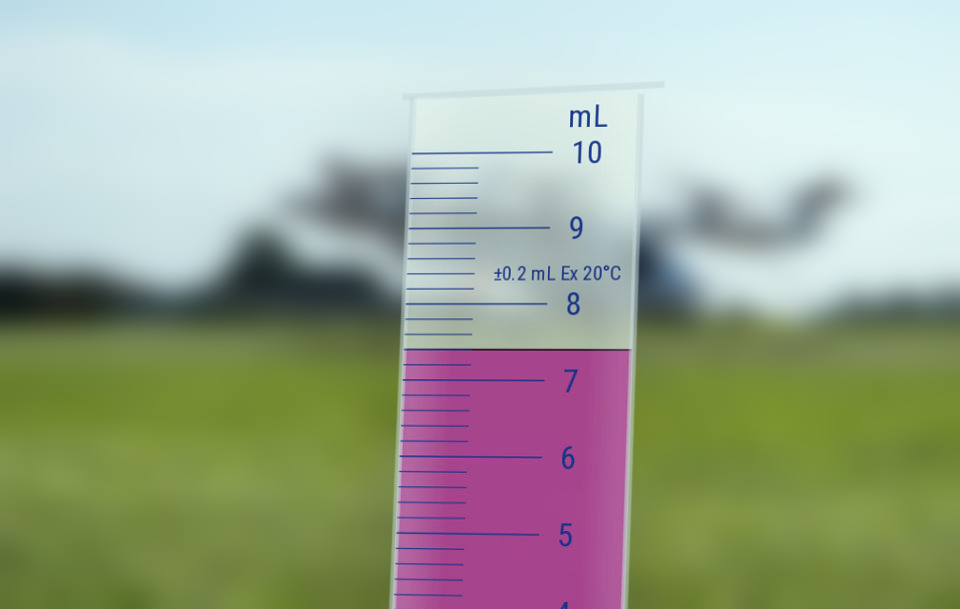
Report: 7.4 mL
